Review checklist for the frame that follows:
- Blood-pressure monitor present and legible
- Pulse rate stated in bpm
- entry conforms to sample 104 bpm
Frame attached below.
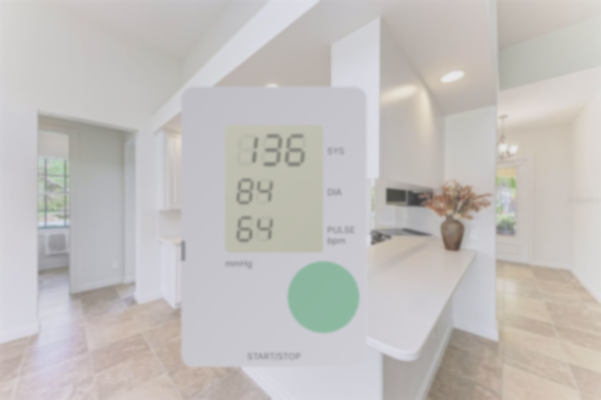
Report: 64 bpm
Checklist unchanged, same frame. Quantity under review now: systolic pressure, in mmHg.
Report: 136 mmHg
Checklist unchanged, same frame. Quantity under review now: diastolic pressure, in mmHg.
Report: 84 mmHg
